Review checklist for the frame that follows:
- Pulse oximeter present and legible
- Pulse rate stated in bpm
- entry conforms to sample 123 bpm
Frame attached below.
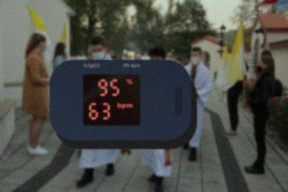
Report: 63 bpm
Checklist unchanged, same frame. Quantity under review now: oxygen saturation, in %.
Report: 95 %
